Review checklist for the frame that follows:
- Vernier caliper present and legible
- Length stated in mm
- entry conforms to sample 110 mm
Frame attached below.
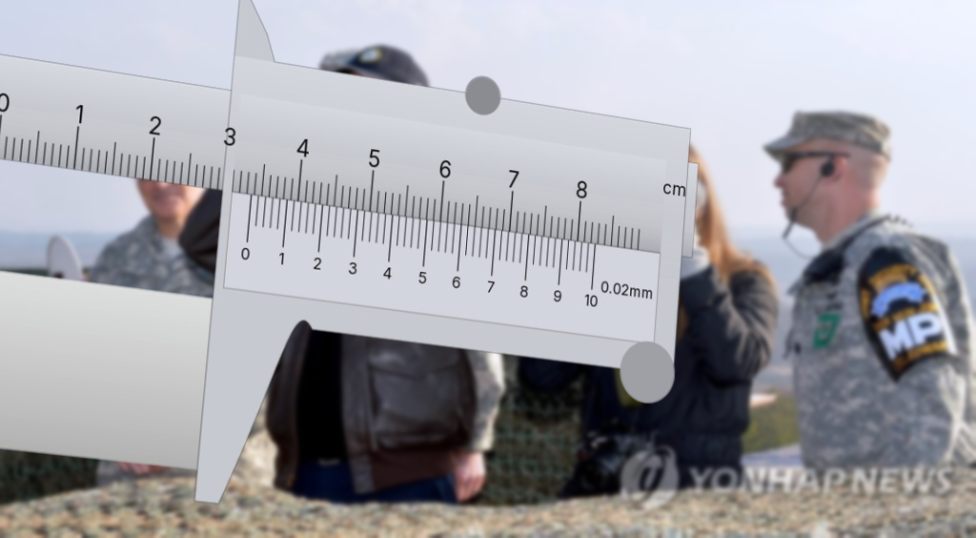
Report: 33.6 mm
